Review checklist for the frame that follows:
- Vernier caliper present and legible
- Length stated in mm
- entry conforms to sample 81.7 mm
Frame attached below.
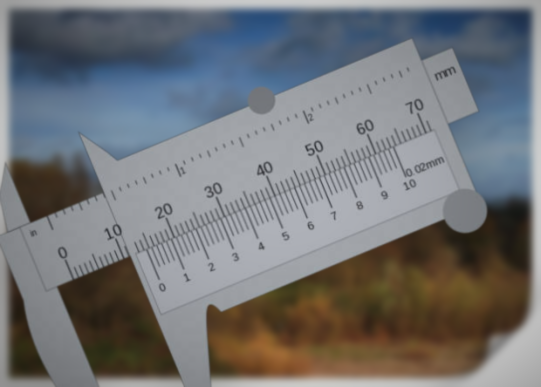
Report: 14.5 mm
